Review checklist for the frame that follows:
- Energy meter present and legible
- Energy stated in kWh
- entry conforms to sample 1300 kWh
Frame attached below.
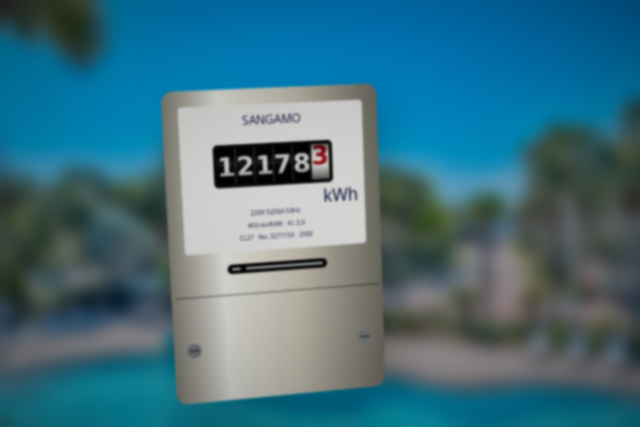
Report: 12178.3 kWh
